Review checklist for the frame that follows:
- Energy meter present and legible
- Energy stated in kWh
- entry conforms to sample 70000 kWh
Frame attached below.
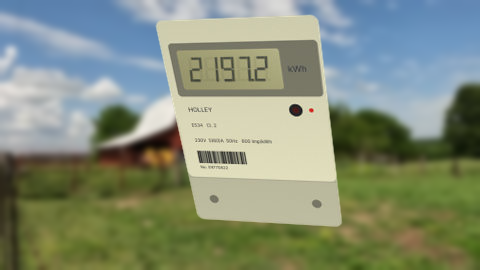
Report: 2197.2 kWh
